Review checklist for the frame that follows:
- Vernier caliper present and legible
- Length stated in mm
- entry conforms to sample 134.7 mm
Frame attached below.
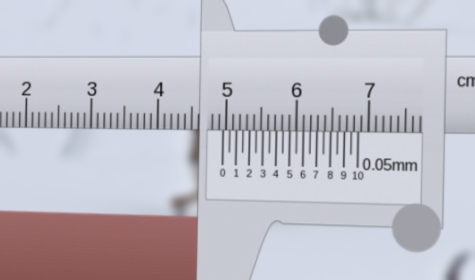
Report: 49.6 mm
